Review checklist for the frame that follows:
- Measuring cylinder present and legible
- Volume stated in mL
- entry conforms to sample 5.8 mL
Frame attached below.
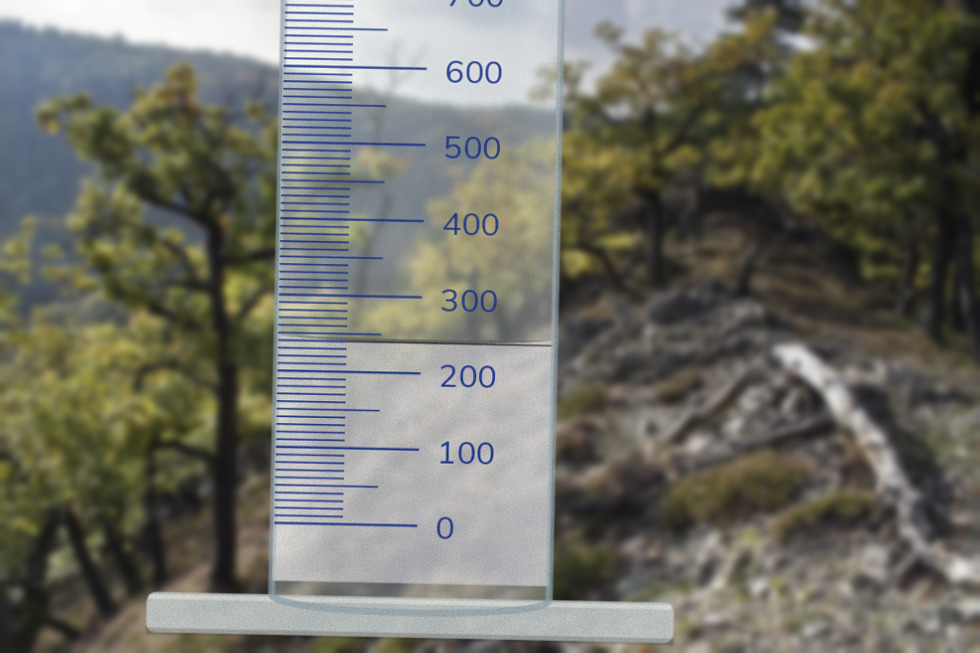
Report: 240 mL
